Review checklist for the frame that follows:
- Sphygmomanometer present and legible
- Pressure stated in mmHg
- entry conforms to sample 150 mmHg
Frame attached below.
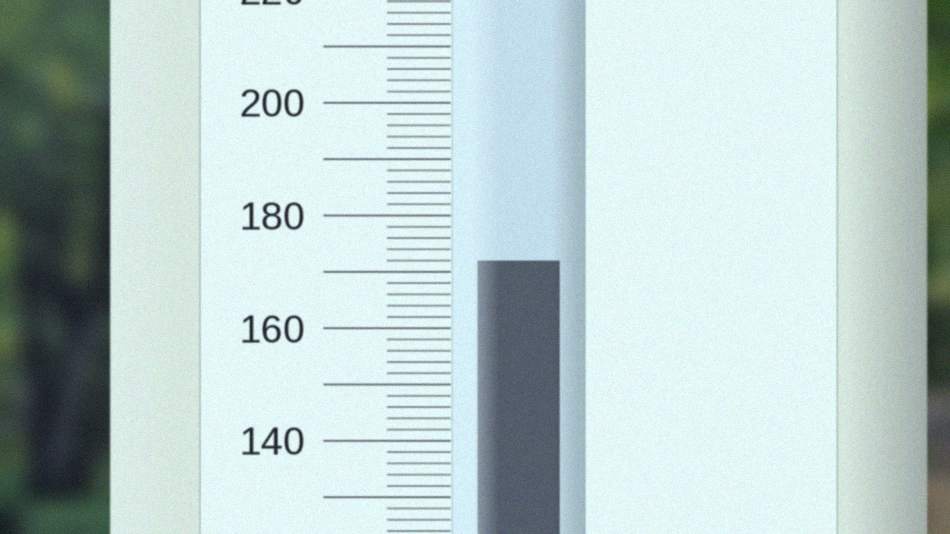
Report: 172 mmHg
